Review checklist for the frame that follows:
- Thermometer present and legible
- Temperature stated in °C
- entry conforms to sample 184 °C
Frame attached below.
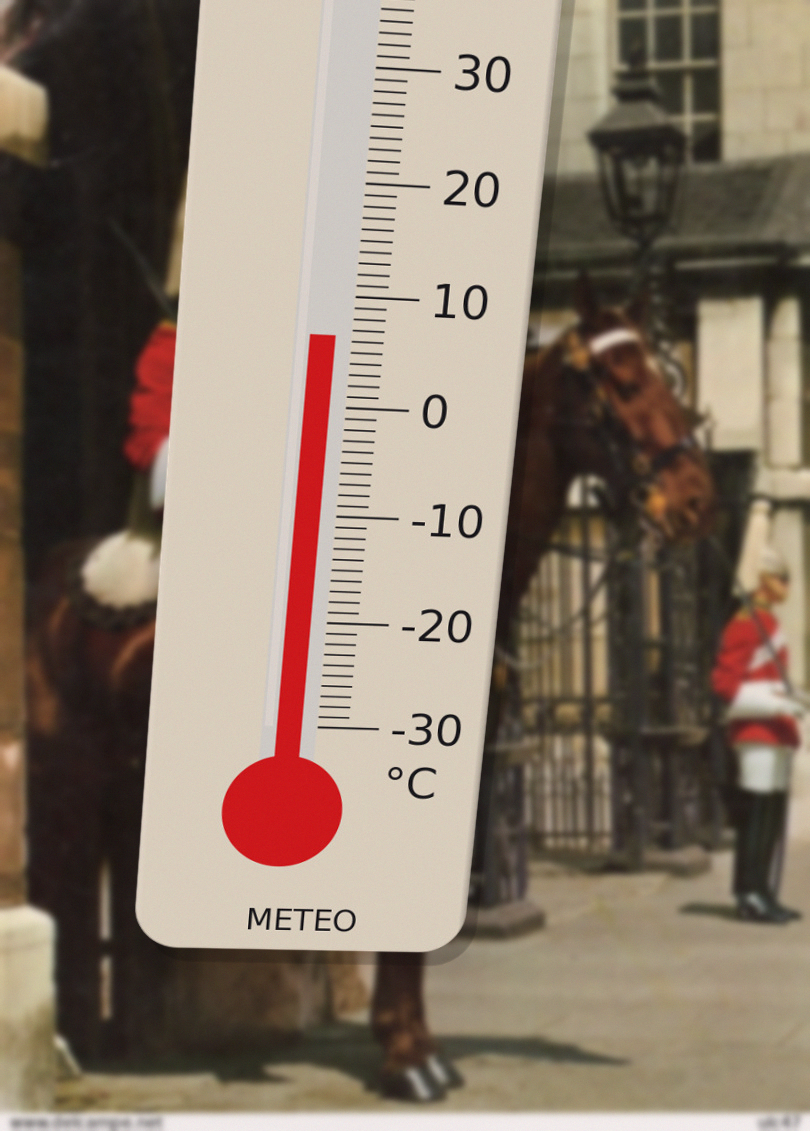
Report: 6.5 °C
